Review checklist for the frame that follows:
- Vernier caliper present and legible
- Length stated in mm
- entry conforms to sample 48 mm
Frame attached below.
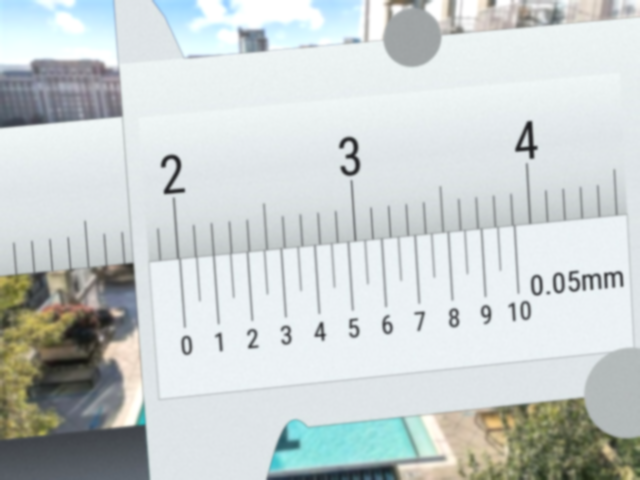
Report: 20.1 mm
